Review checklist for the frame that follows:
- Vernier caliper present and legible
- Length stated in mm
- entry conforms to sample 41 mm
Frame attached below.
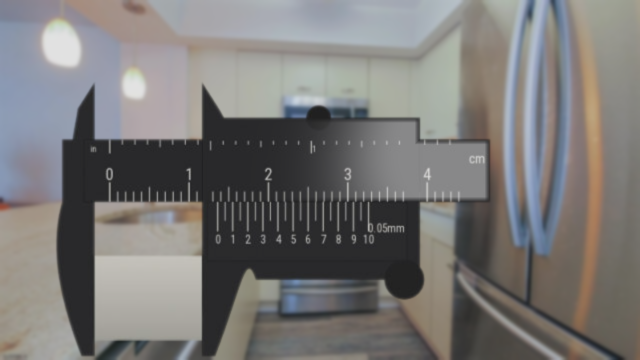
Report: 13.6 mm
